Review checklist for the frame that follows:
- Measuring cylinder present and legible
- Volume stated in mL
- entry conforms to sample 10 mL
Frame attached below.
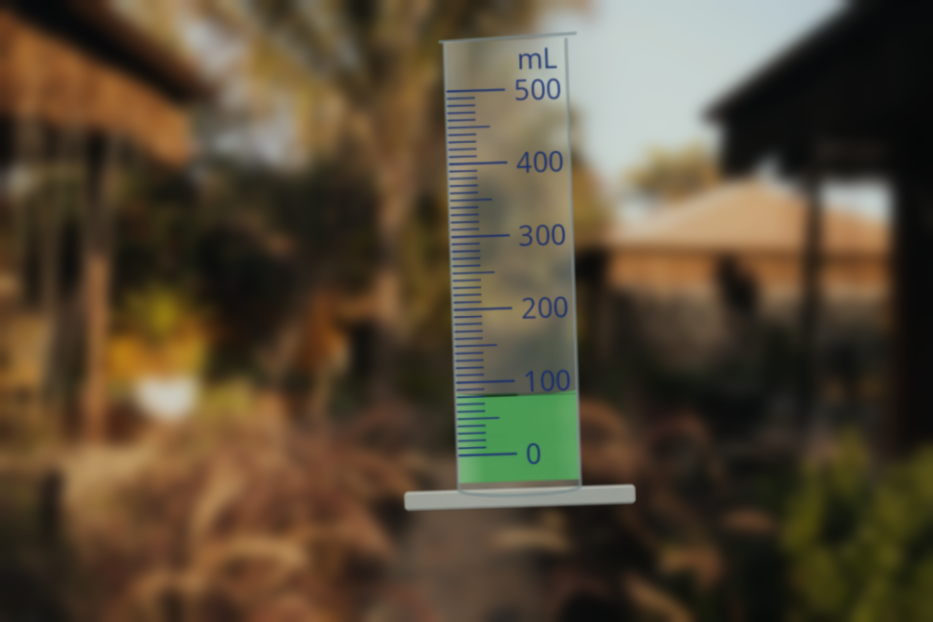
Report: 80 mL
